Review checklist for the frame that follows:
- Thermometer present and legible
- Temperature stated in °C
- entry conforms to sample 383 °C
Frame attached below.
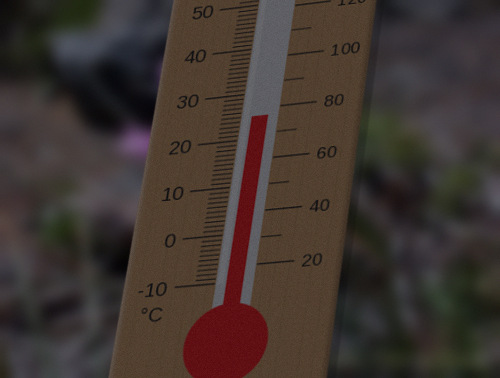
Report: 25 °C
